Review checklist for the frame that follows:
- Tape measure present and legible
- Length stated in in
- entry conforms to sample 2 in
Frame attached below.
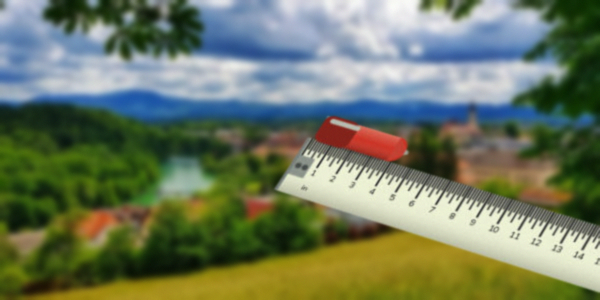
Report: 4.5 in
